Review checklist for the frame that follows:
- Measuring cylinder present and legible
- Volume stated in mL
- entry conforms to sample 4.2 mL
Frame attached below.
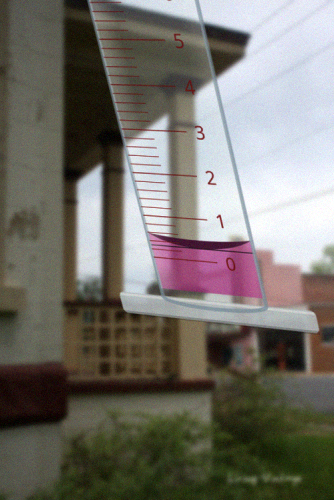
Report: 0.3 mL
